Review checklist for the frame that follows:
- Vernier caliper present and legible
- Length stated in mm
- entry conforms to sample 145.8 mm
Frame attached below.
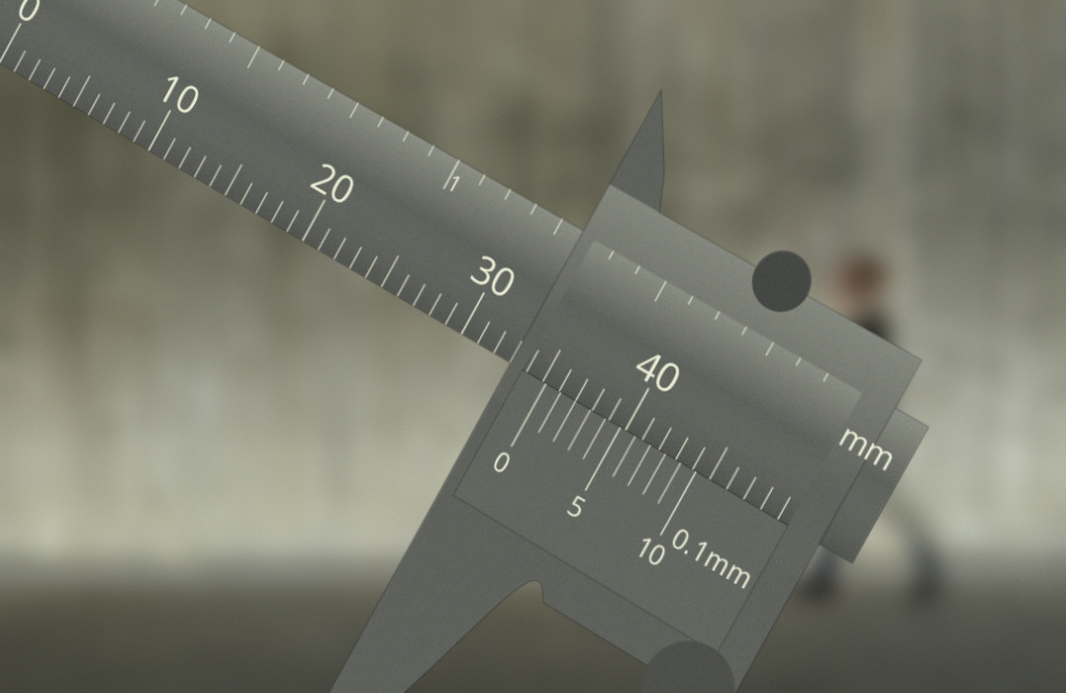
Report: 35.2 mm
